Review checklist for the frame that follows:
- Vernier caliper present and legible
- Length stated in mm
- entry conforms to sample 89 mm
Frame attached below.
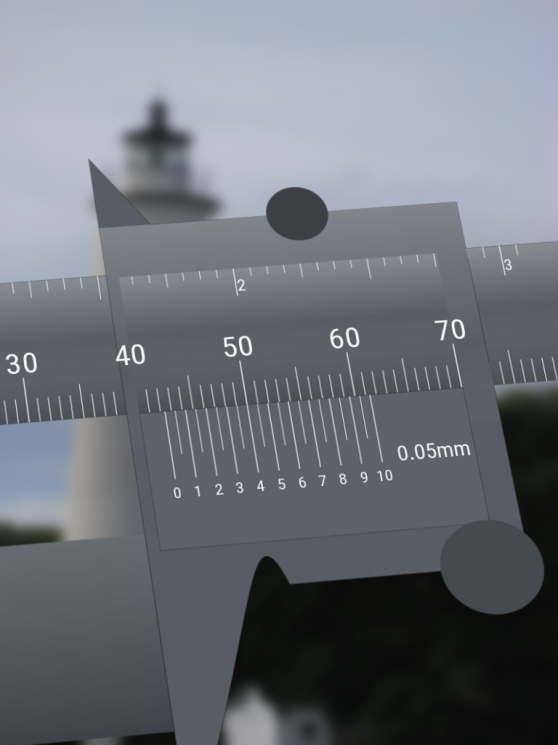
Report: 42.4 mm
